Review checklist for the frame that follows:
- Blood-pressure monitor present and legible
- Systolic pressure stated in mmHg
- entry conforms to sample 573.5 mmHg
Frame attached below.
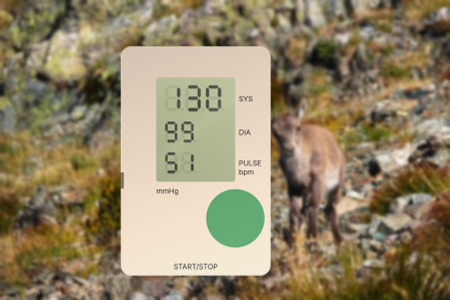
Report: 130 mmHg
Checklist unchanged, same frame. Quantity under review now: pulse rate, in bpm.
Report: 51 bpm
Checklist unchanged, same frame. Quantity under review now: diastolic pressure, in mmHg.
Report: 99 mmHg
